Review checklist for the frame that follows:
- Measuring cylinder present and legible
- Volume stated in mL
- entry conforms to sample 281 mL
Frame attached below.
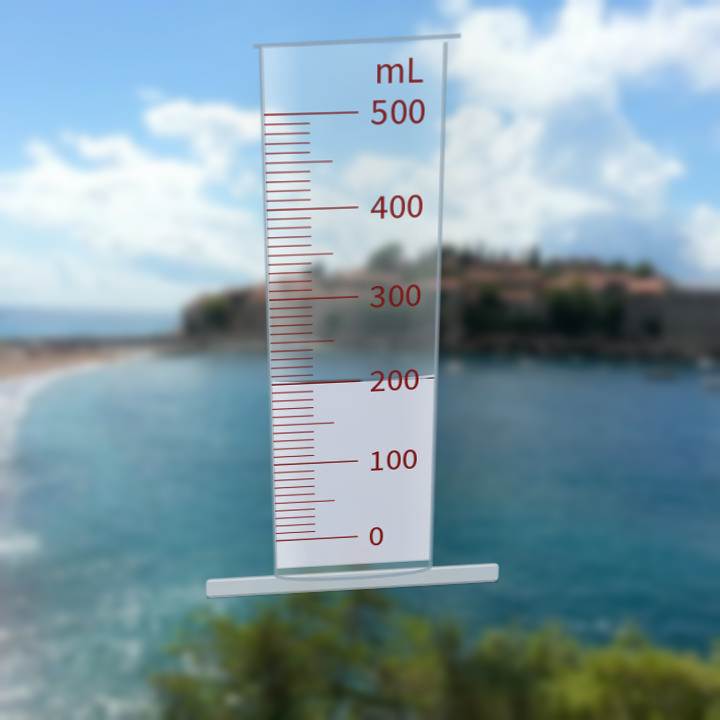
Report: 200 mL
